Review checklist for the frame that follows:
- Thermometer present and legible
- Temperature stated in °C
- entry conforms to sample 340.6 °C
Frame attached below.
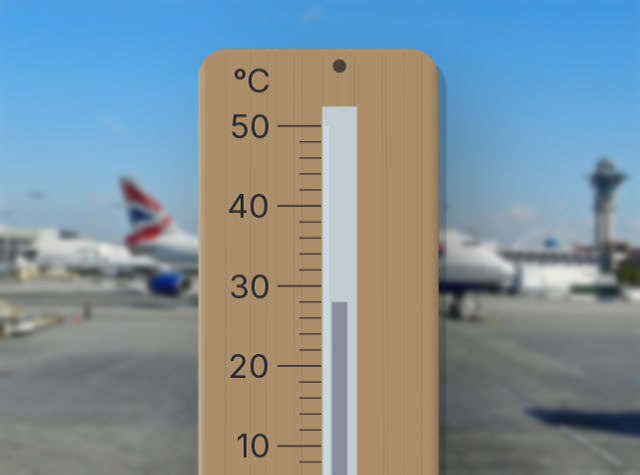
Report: 28 °C
